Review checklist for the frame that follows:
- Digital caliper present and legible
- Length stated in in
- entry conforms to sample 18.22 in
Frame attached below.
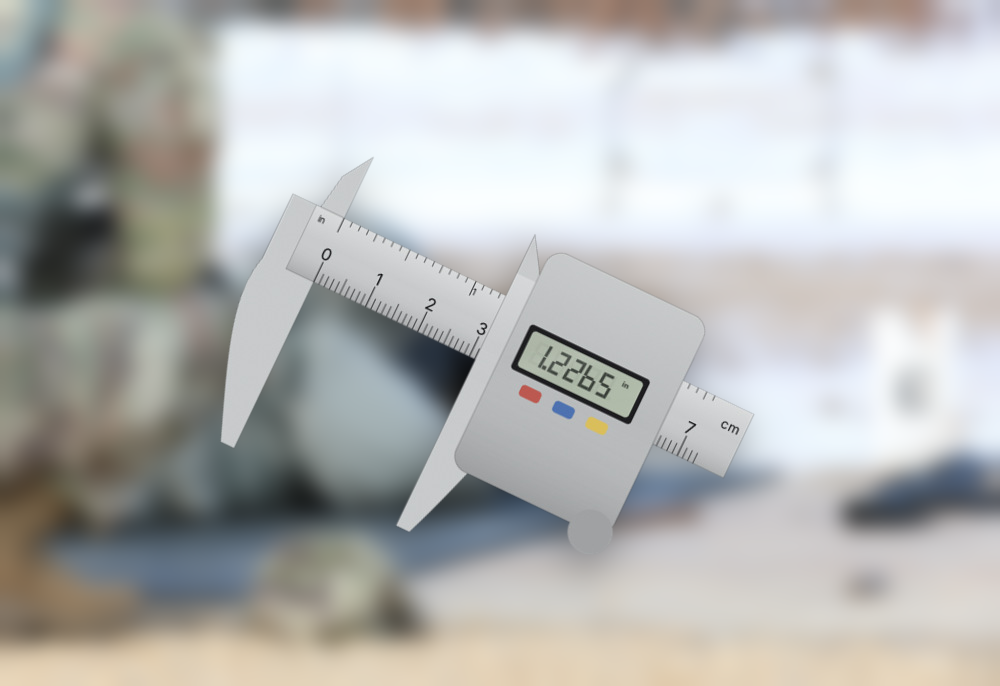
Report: 1.2265 in
